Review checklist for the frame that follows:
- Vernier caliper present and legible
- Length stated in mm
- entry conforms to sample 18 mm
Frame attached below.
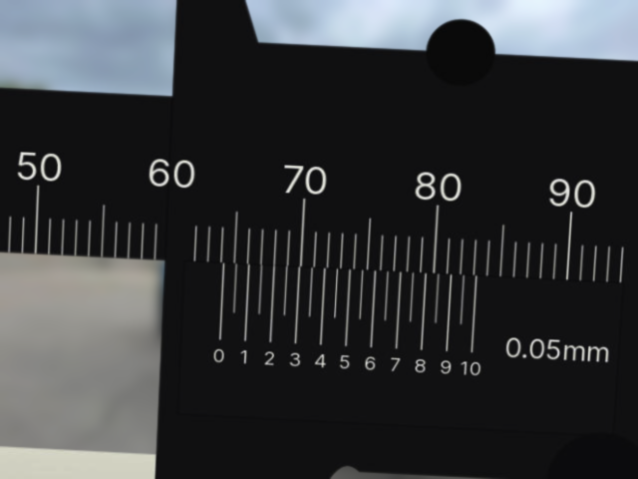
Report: 64.2 mm
